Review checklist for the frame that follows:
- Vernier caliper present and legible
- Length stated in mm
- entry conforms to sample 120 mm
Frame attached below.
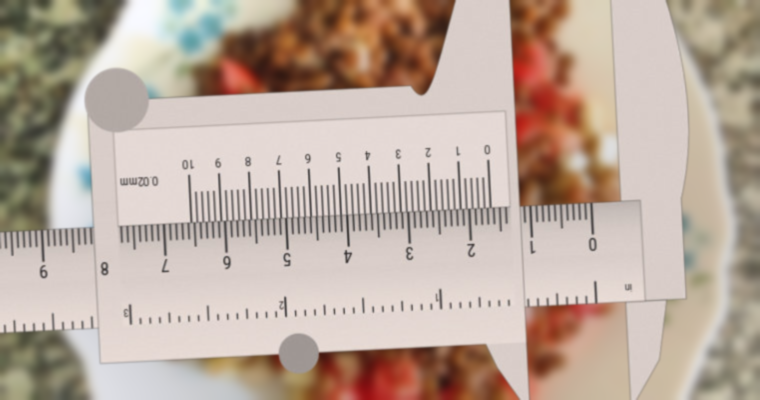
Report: 16.5 mm
